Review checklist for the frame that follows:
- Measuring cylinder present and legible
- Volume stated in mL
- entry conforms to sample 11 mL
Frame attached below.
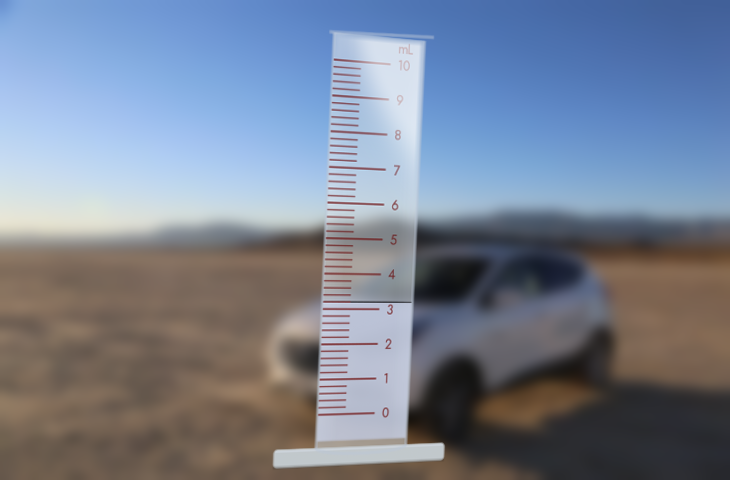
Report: 3.2 mL
